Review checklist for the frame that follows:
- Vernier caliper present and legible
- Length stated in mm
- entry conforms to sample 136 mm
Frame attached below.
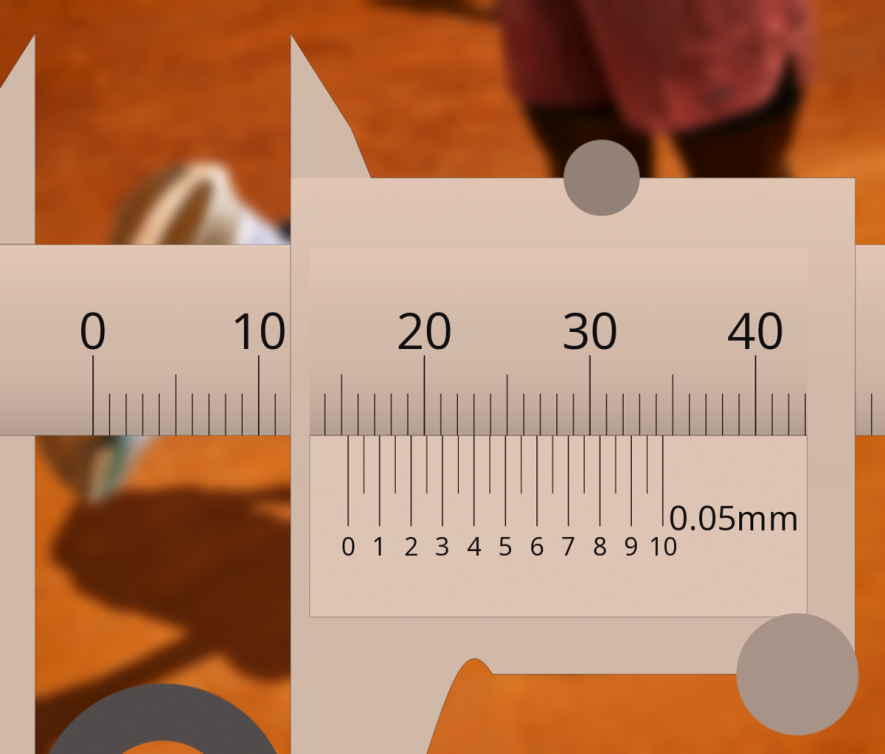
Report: 15.4 mm
